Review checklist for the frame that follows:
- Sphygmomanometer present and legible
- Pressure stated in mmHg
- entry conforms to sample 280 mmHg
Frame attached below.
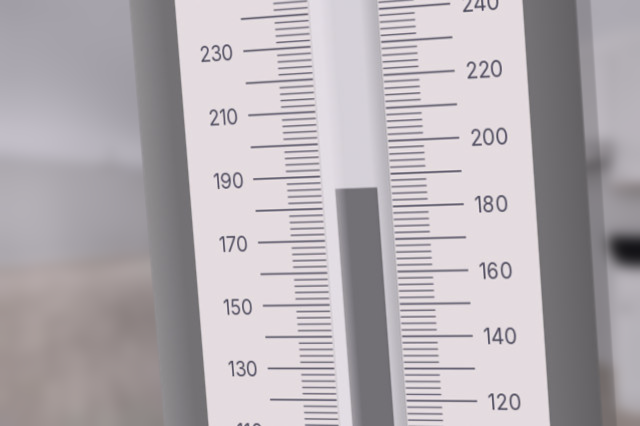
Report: 186 mmHg
